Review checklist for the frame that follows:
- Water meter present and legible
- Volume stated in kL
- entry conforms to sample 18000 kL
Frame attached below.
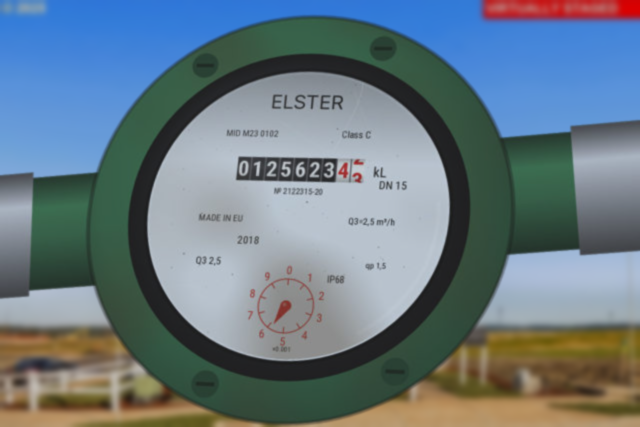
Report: 125623.425 kL
